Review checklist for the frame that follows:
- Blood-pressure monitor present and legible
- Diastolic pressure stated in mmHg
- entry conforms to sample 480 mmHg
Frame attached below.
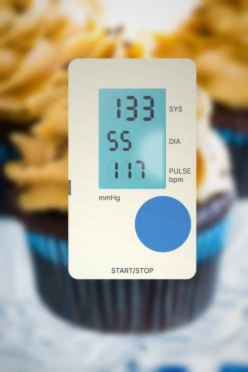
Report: 55 mmHg
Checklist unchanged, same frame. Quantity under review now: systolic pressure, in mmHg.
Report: 133 mmHg
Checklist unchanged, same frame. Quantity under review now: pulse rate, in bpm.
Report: 117 bpm
